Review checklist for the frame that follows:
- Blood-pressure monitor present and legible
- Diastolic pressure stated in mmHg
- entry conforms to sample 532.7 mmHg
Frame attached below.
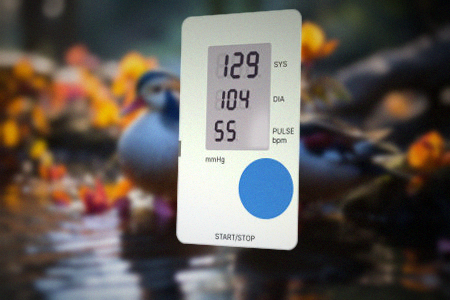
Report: 104 mmHg
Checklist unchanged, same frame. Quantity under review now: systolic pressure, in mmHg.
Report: 129 mmHg
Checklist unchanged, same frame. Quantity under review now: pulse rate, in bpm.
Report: 55 bpm
